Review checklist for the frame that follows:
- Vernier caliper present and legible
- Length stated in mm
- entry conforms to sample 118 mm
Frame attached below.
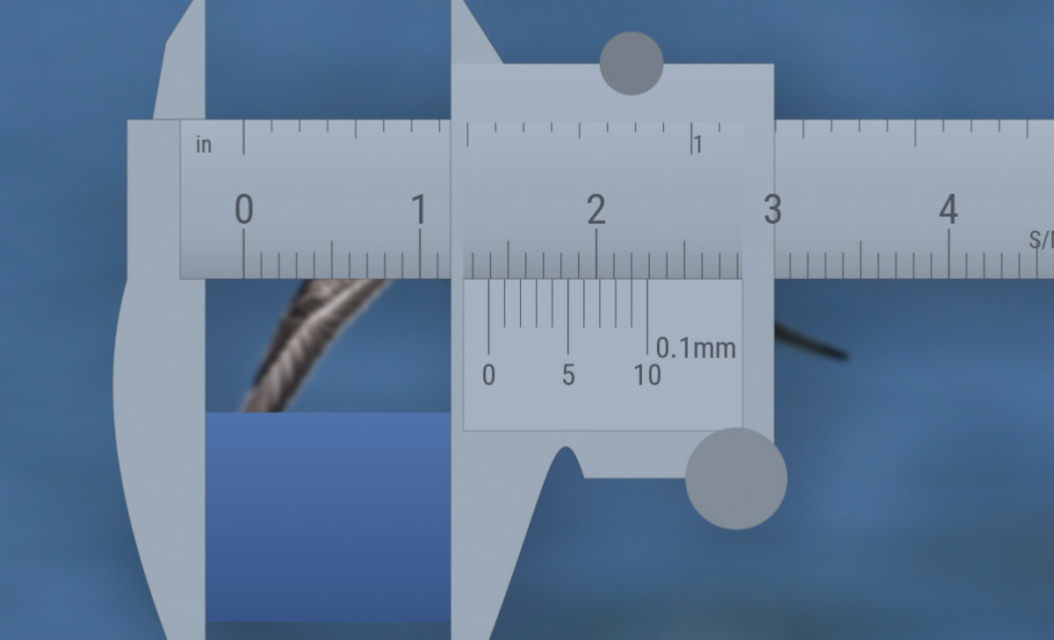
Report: 13.9 mm
